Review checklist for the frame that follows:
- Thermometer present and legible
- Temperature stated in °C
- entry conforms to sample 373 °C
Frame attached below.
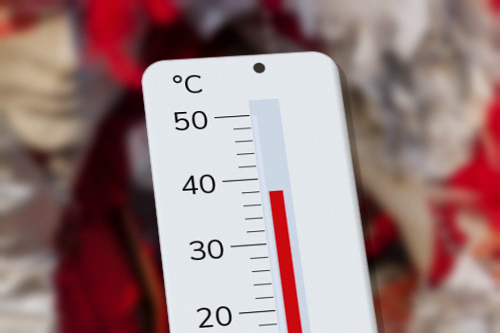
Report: 38 °C
